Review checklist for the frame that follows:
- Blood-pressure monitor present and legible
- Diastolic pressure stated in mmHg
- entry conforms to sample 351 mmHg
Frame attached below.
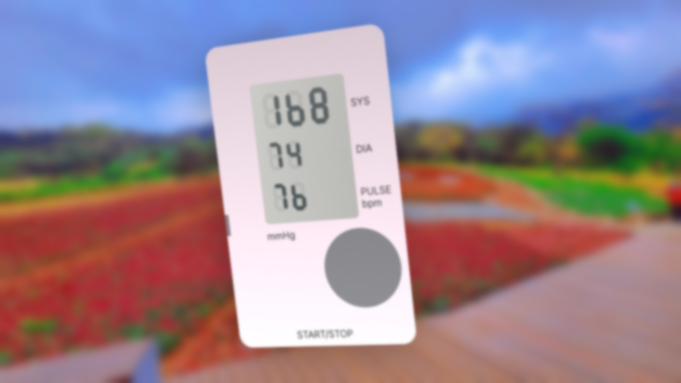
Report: 74 mmHg
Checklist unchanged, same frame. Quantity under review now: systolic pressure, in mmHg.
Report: 168 mmHg
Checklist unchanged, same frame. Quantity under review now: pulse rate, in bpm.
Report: 76 bpm
